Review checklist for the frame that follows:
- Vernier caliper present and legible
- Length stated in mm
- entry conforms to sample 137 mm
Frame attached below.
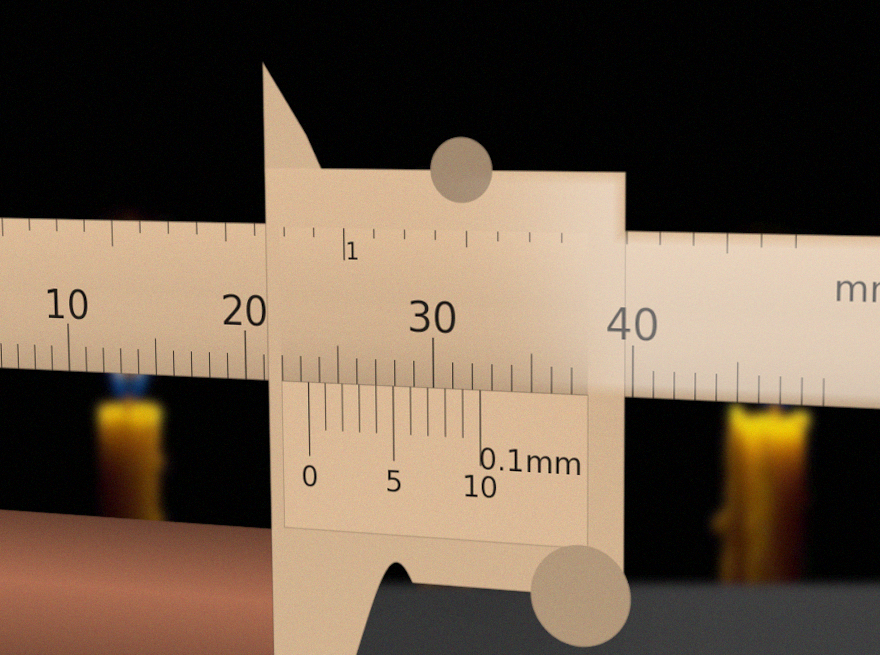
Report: 23.4 mm
